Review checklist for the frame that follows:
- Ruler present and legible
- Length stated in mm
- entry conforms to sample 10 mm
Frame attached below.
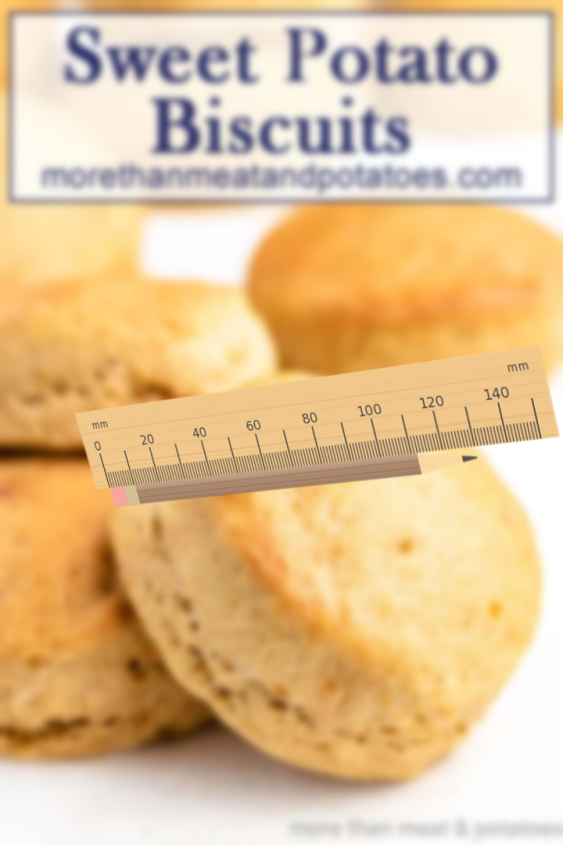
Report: 130 mm
